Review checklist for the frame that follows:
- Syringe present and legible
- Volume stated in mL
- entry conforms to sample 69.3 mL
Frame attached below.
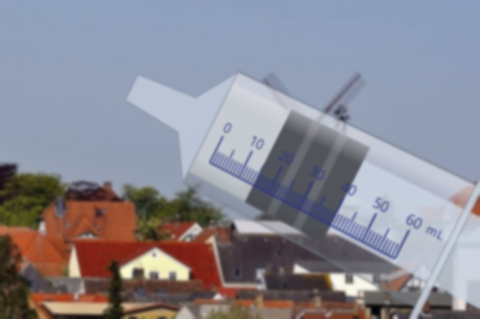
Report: 15 mL
